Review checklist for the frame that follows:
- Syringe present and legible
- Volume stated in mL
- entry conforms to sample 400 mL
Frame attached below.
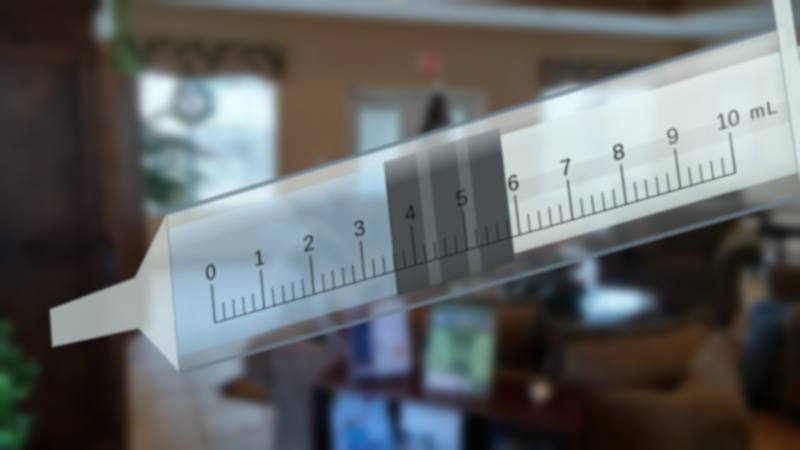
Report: 3.6 mL
